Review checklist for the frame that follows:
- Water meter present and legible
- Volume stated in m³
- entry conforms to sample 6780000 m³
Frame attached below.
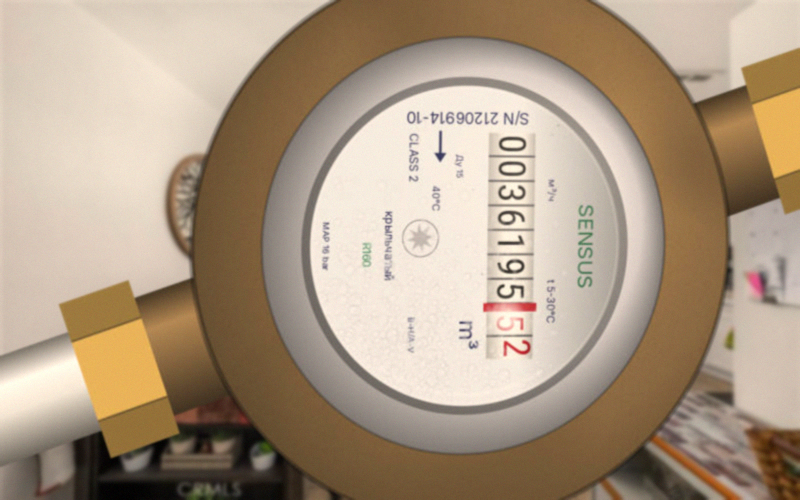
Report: 36195.52 m³
